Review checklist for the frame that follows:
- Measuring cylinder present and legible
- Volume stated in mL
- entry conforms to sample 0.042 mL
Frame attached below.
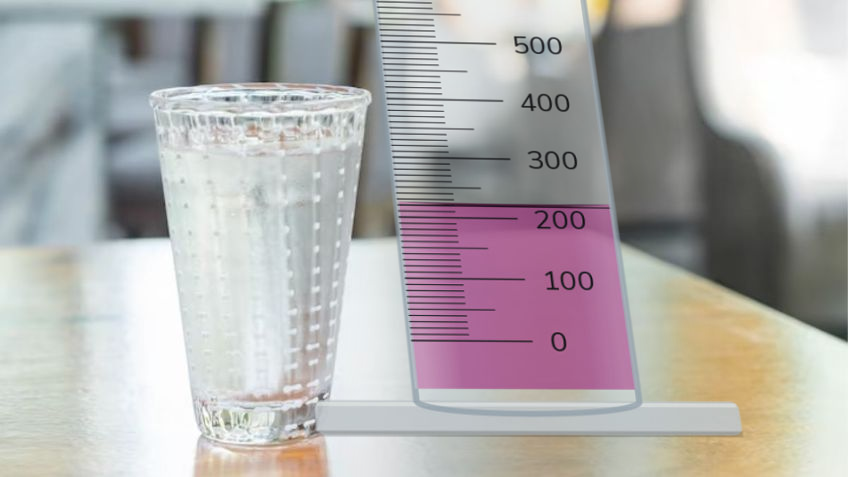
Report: 220 mL
